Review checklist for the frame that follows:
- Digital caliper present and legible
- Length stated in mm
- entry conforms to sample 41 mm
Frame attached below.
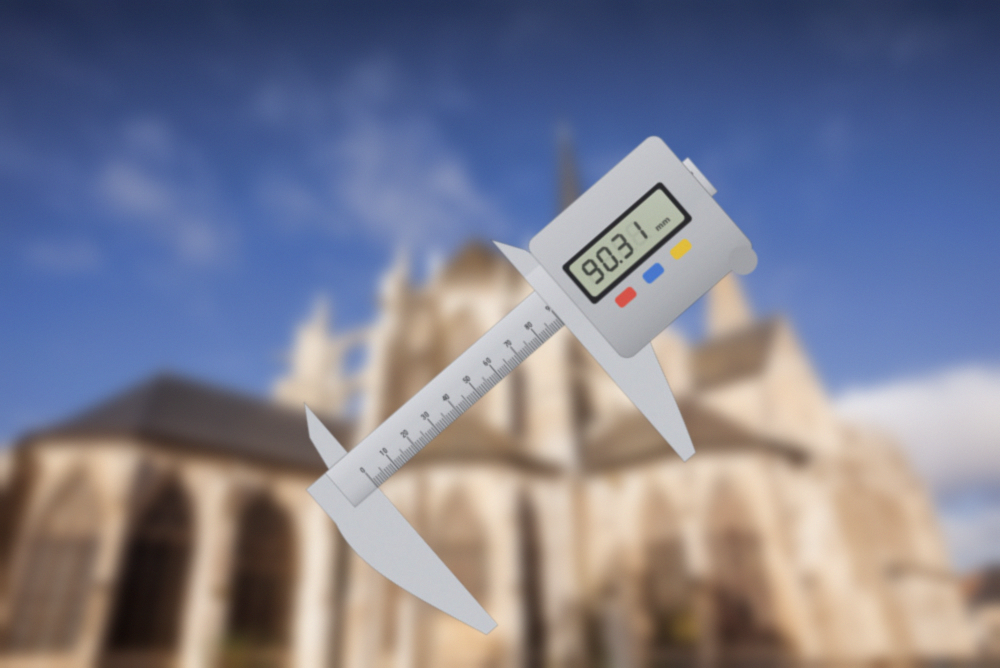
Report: 90.31 mm
